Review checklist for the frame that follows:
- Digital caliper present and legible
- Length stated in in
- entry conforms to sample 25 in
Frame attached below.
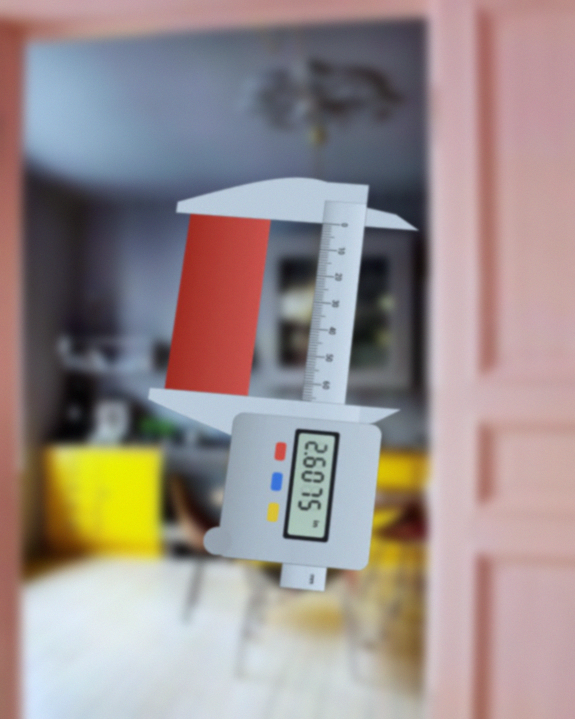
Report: 2.6075 in
